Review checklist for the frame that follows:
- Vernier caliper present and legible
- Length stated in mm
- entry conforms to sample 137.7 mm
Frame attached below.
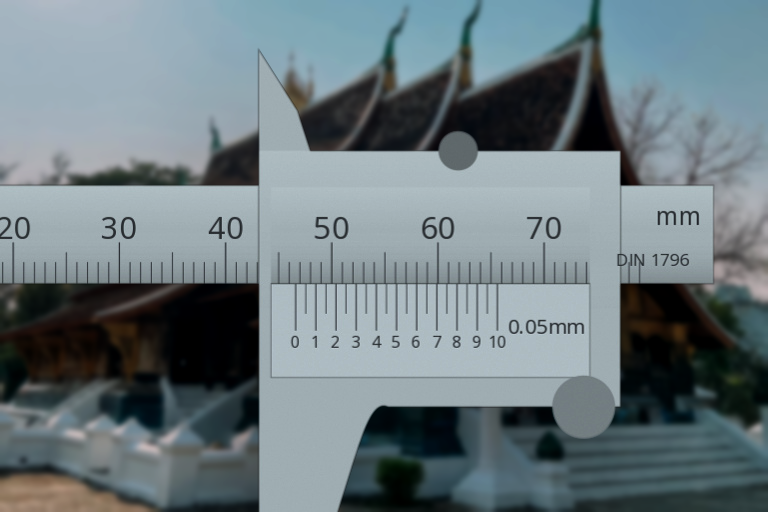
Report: 46.6 mm
